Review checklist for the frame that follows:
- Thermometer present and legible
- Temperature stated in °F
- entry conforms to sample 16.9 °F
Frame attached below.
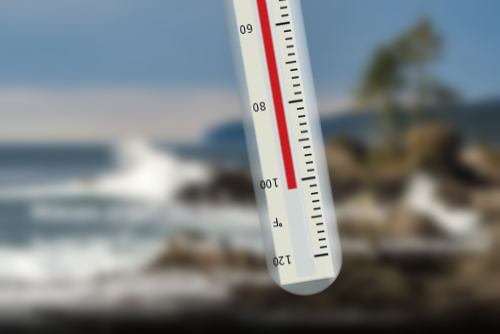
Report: 102 °F
